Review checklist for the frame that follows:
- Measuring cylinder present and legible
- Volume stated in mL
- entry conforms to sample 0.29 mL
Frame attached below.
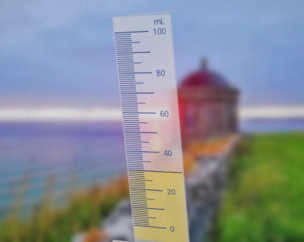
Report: 30 mL
